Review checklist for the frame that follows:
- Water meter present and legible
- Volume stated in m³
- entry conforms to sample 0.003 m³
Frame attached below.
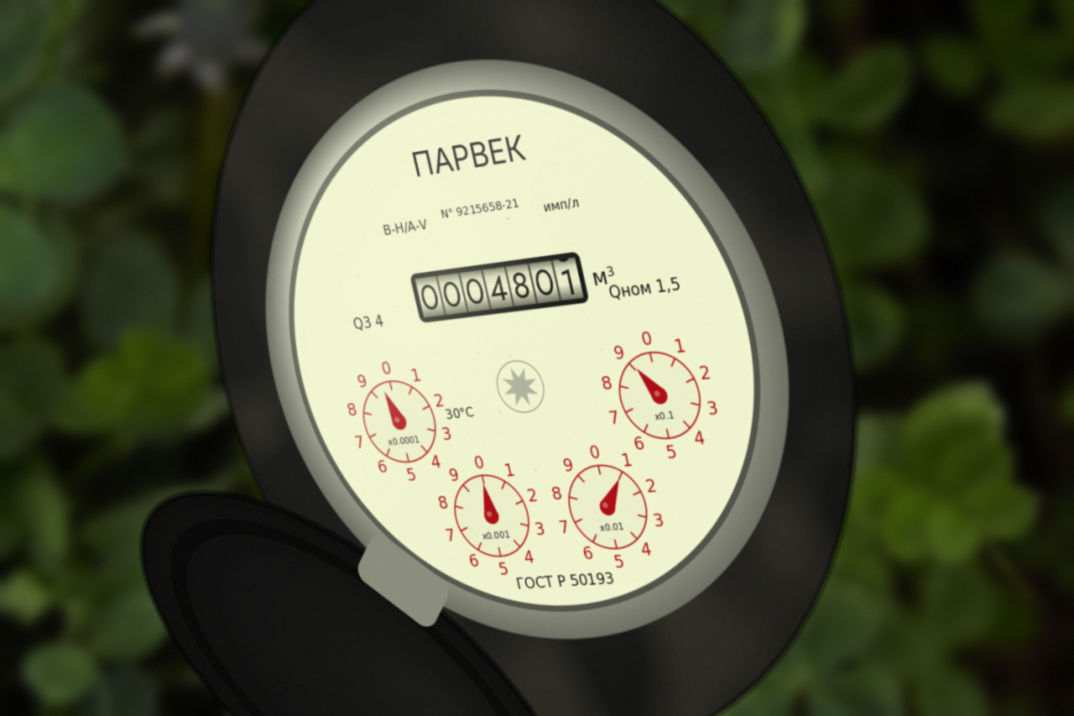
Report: 4800.9099 m³
